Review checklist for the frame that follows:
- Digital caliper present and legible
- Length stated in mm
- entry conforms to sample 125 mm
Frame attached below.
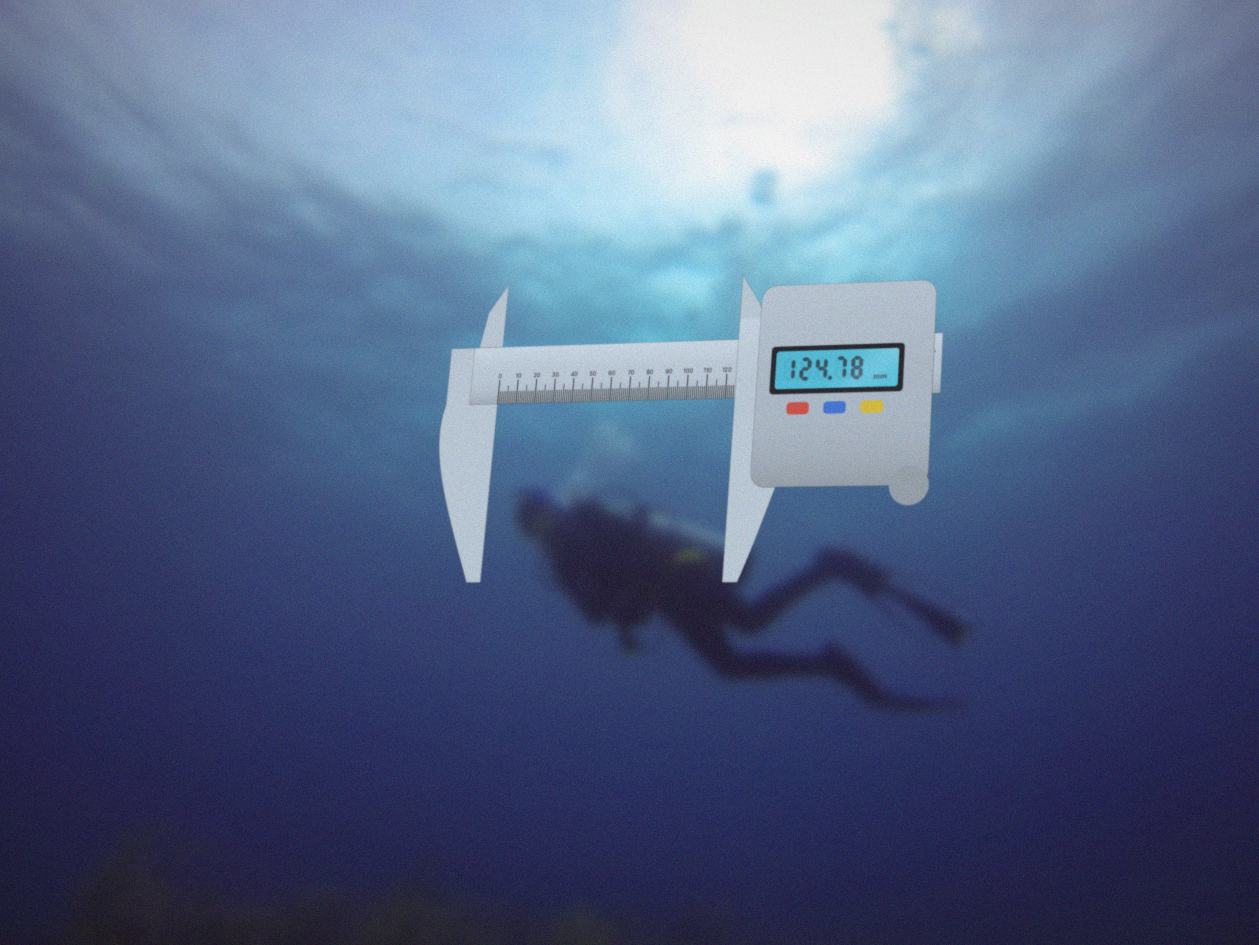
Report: 124.78 mm
